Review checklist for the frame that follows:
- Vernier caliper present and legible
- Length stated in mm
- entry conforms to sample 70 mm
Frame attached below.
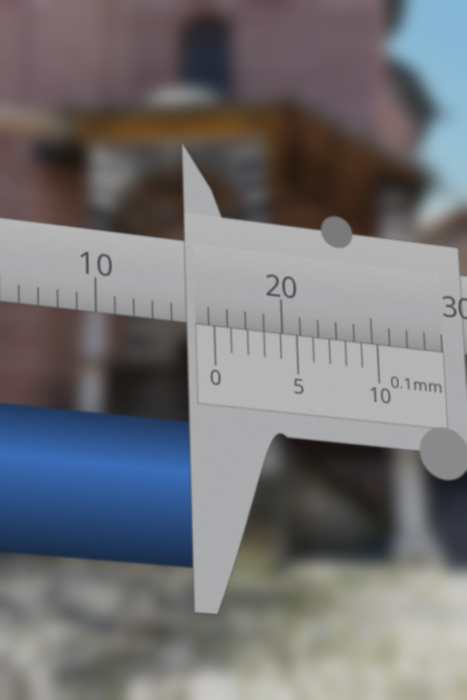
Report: 16.3 mm
